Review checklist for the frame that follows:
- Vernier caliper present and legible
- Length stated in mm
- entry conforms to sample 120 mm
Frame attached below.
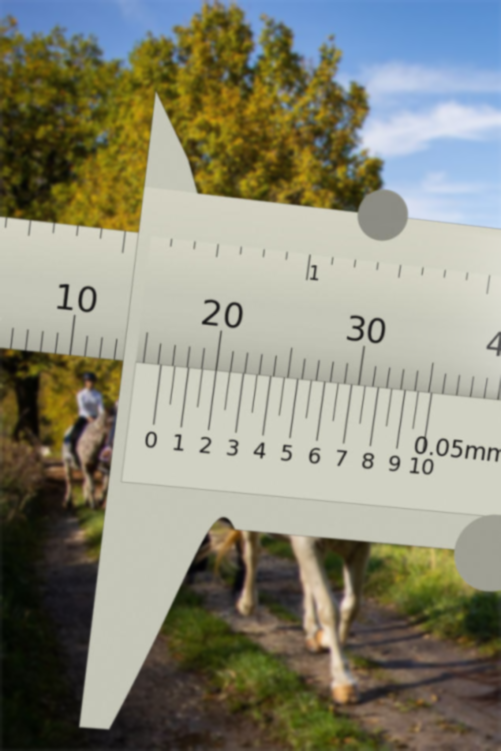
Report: 16.2 mm
